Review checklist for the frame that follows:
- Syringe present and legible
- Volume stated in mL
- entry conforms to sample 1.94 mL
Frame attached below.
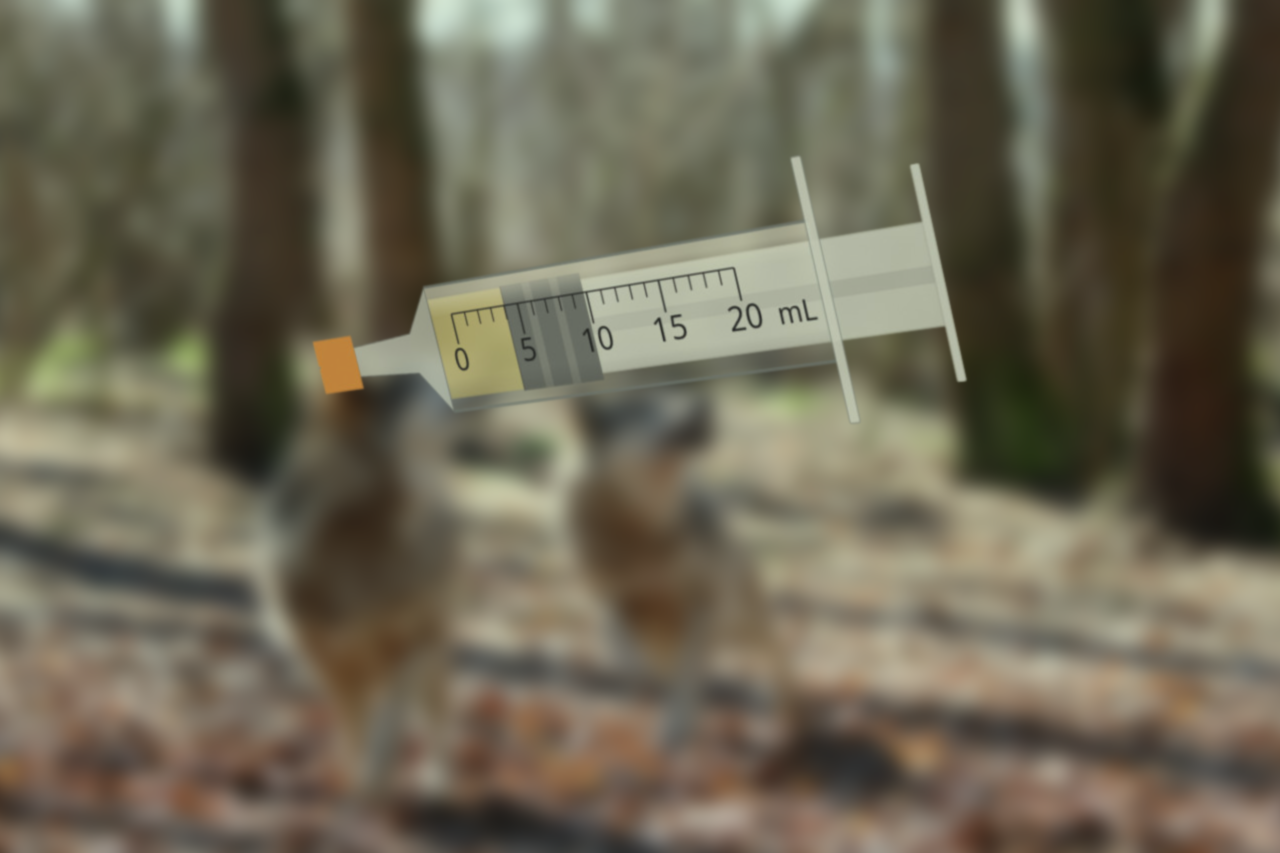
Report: 4 mL
